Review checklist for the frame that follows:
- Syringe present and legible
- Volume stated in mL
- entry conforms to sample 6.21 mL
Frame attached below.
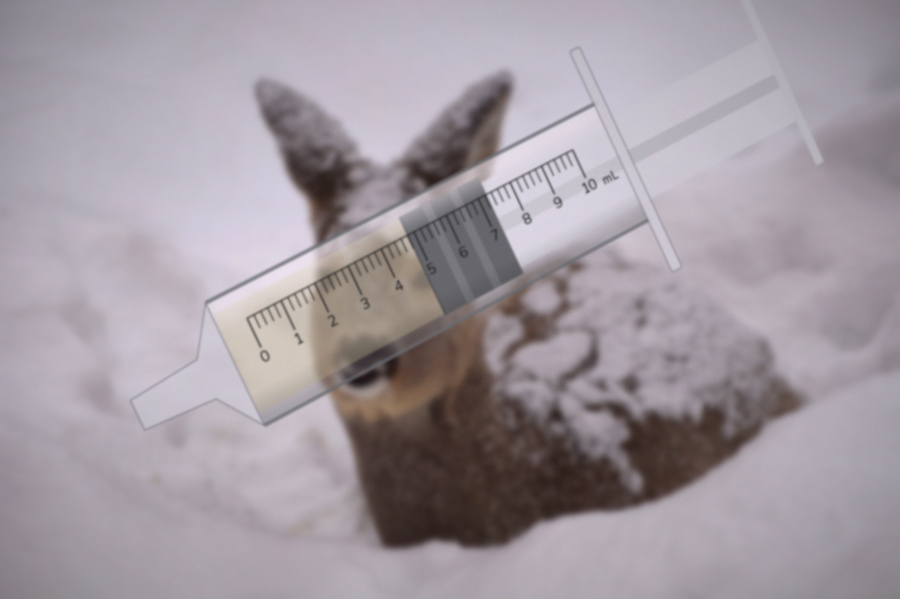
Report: 4.8 mL
